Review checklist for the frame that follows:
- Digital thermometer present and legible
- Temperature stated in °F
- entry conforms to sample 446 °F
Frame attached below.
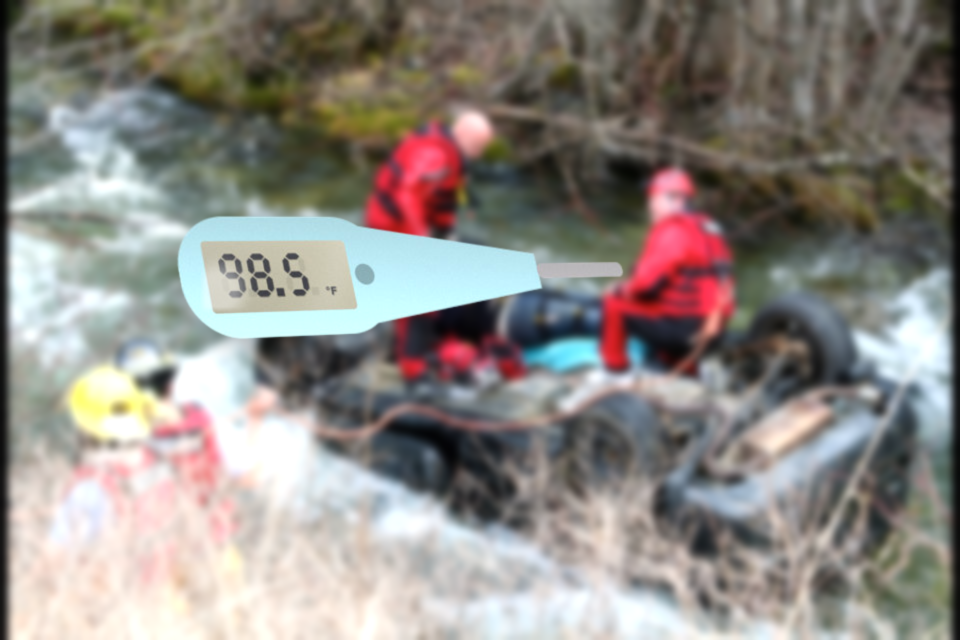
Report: 98.5 °F
